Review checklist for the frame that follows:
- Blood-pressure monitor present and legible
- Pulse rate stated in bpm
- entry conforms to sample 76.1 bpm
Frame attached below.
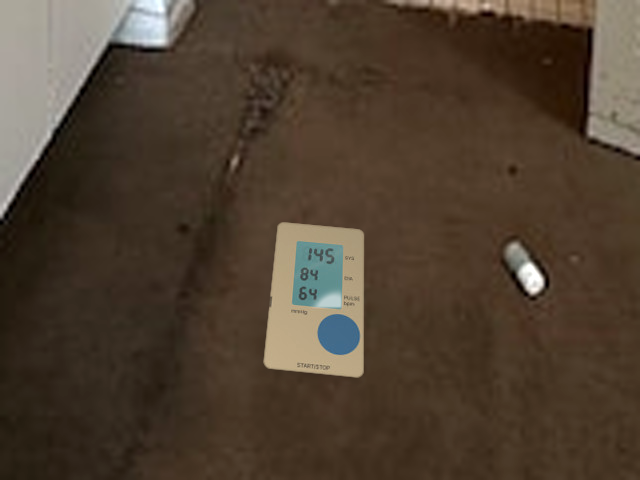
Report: 64 bpm
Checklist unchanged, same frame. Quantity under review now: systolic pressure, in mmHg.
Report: 145 mmHg
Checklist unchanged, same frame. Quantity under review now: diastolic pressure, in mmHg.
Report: 84 mmHg
